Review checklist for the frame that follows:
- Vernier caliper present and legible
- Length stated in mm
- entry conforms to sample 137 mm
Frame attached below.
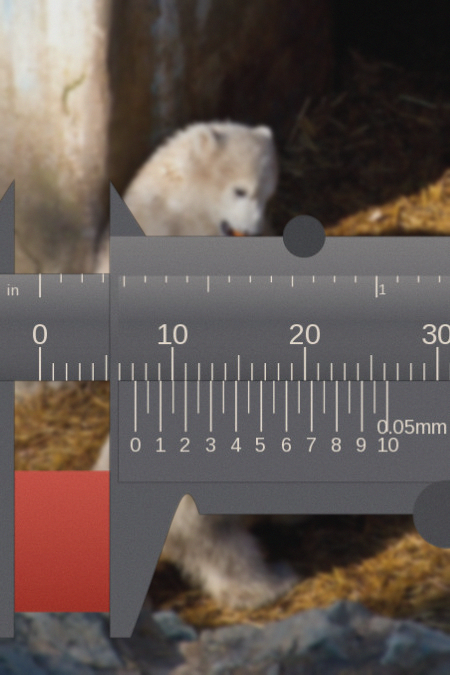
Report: 7.2 mm
